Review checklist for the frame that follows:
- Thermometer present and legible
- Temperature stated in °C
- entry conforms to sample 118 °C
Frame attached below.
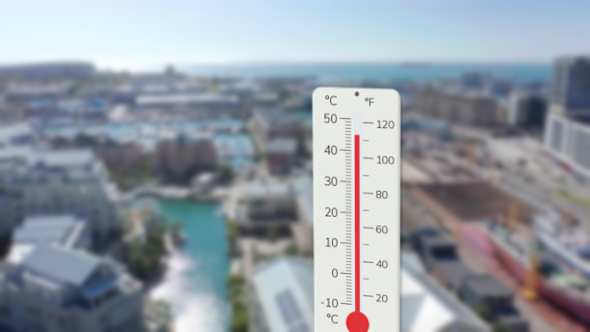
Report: 45 °C
